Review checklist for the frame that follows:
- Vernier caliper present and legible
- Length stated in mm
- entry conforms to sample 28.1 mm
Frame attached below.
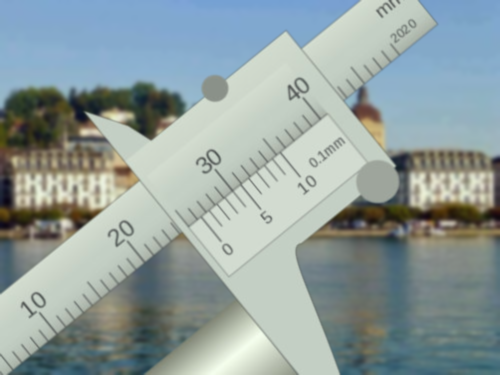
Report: 26.4 mm
